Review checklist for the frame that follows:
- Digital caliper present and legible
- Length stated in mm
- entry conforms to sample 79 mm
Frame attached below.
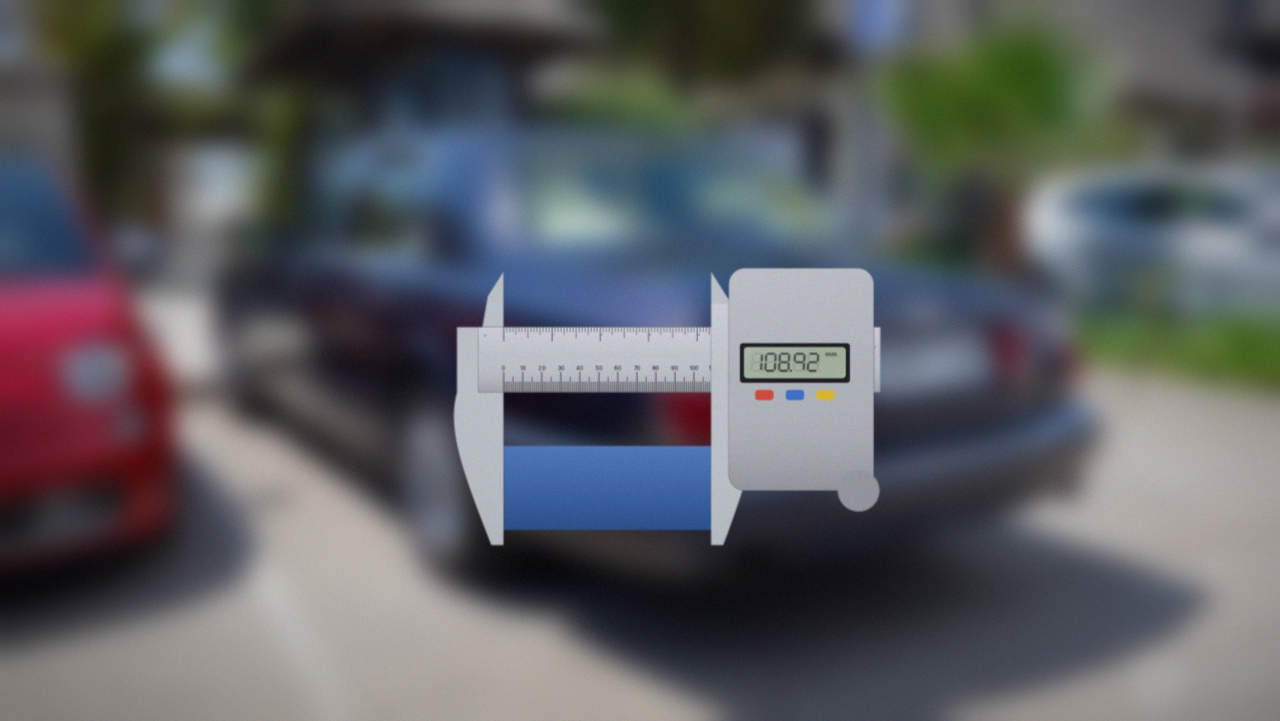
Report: 108.92 mm
